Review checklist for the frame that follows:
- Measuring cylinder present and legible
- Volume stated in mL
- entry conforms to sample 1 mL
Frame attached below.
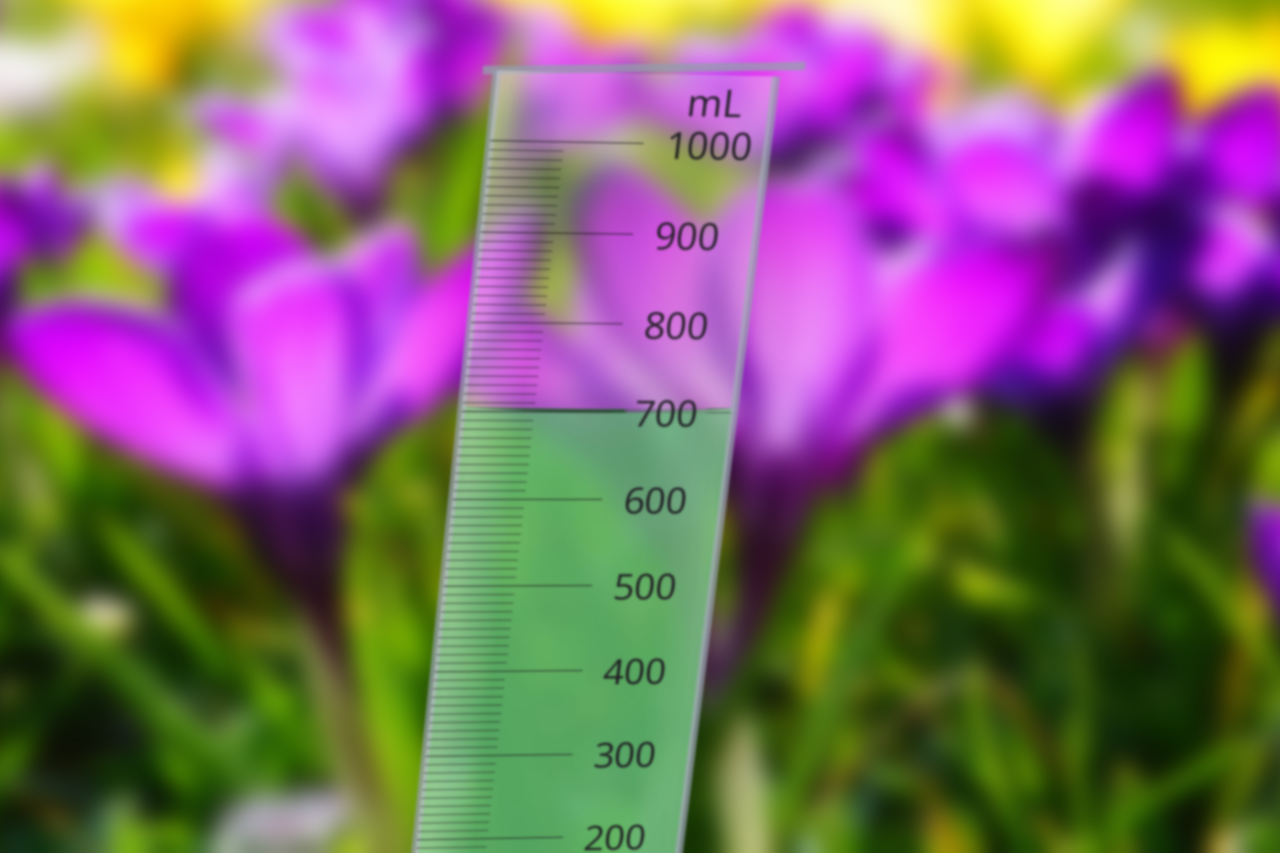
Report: 700 mL
